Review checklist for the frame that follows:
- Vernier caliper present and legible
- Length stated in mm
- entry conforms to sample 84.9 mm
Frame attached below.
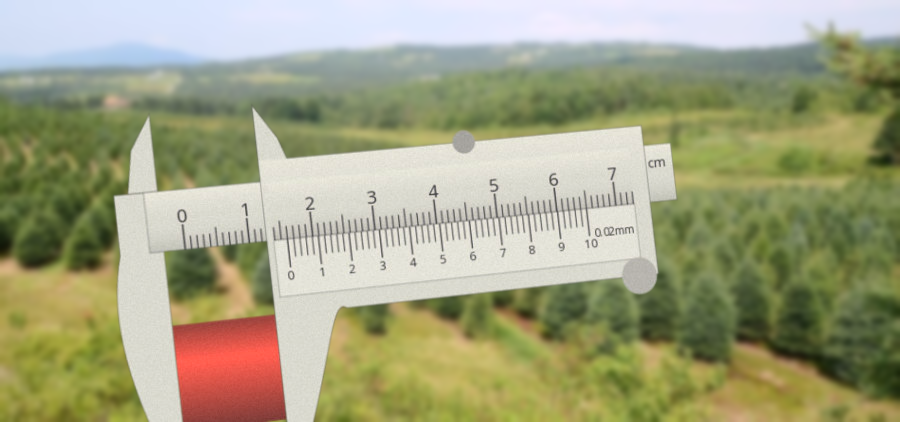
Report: 16.0 mm
